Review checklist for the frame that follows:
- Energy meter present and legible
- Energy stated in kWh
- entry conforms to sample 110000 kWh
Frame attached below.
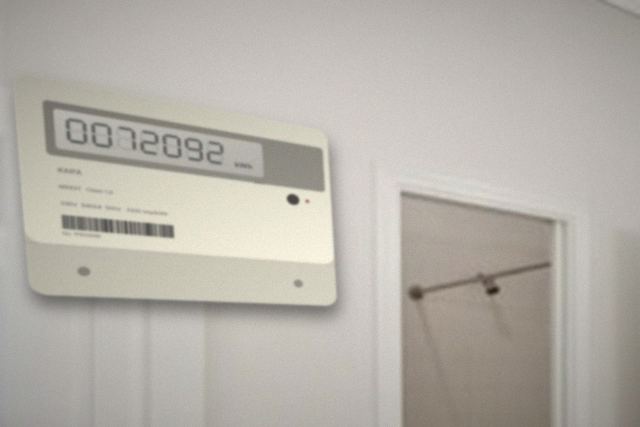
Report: 72092 kWh
